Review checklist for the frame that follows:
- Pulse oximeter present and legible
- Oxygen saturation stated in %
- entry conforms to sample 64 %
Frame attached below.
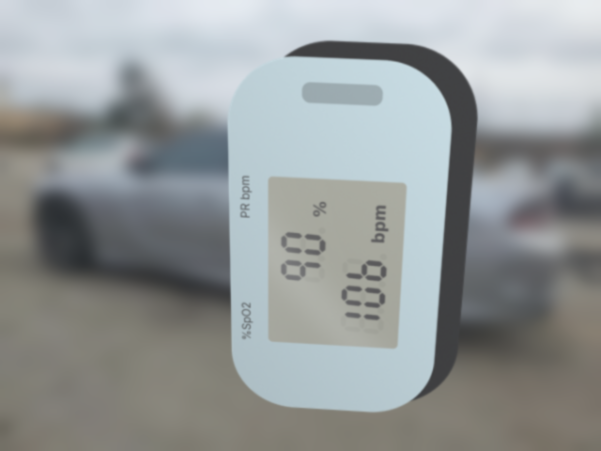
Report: 90 %
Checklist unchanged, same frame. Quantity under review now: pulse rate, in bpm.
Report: 106 bpm
